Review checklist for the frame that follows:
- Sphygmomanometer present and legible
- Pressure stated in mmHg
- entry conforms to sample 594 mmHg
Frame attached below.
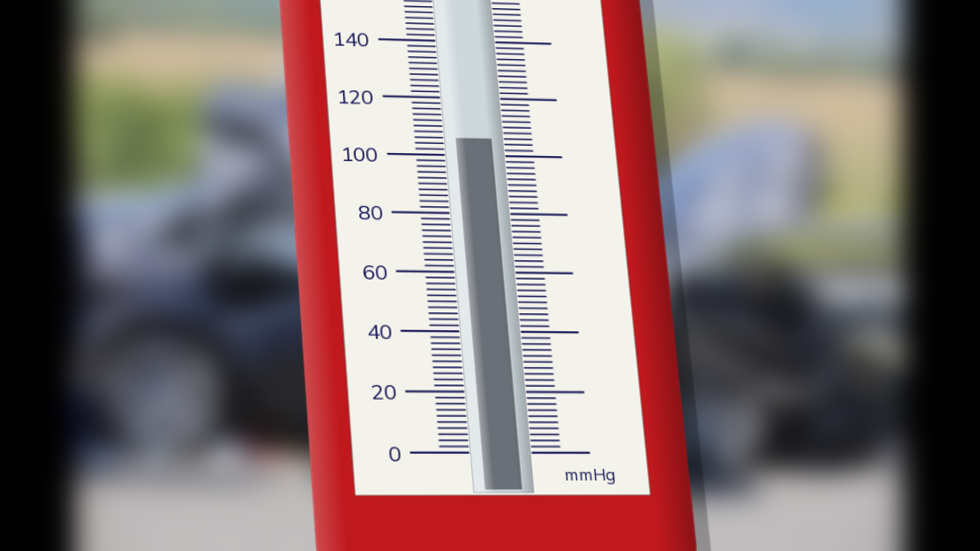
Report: 106 mmHg
